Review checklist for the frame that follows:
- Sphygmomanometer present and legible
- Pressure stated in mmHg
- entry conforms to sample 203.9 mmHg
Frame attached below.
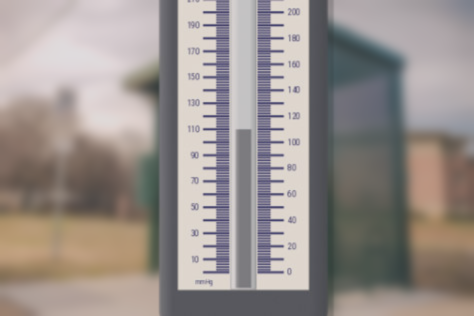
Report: 110 mmHg
